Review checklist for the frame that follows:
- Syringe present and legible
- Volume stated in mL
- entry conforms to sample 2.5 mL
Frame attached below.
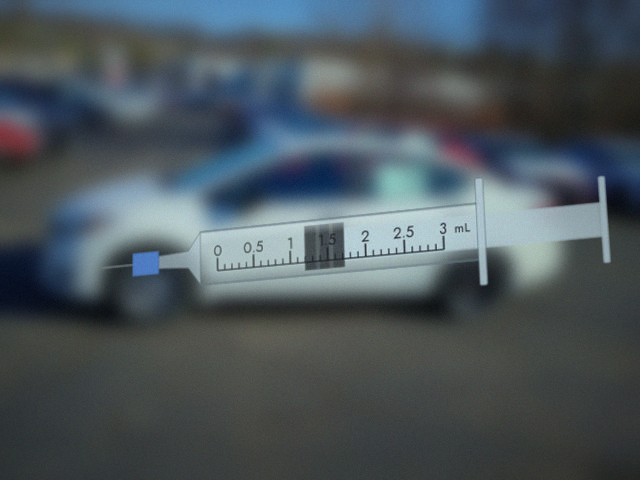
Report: 1.2 mL
